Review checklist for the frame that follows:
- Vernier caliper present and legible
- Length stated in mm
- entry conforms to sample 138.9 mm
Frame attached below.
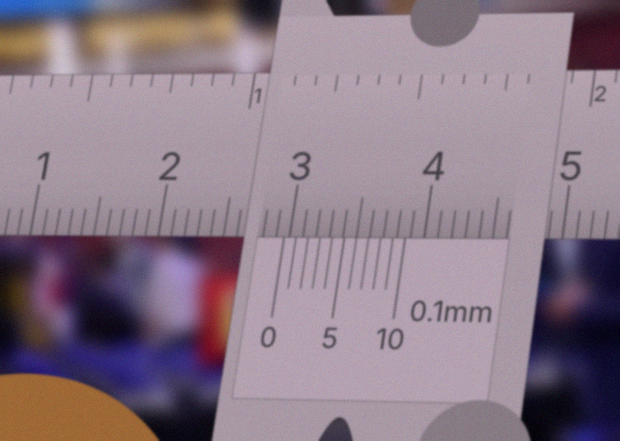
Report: 29.6 mm
